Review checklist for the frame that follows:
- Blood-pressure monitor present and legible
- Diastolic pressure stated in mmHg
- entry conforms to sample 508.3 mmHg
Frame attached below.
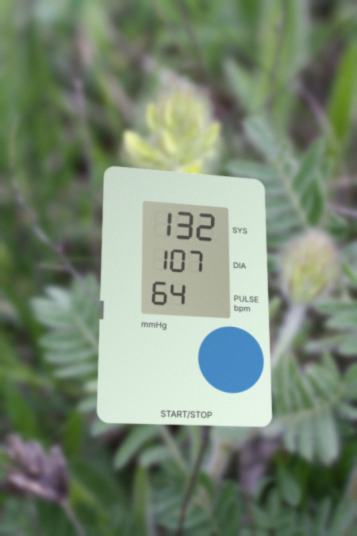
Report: 107 mmHg
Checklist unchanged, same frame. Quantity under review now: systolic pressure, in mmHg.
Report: 132 mmHg
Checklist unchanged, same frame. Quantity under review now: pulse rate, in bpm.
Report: 64 bpm
